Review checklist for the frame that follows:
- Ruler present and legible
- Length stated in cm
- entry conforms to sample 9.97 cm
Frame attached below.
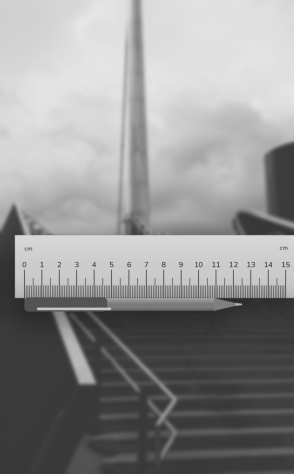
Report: 12.5 cm
